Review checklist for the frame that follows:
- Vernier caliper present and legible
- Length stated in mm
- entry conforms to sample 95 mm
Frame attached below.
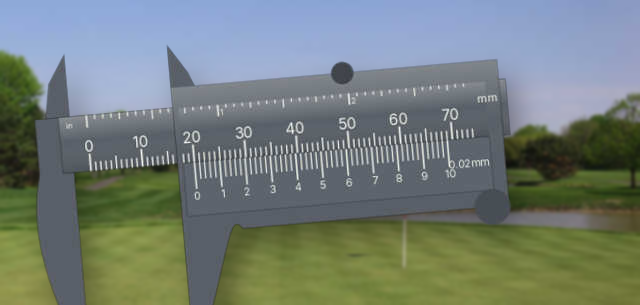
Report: 20.0 mm
